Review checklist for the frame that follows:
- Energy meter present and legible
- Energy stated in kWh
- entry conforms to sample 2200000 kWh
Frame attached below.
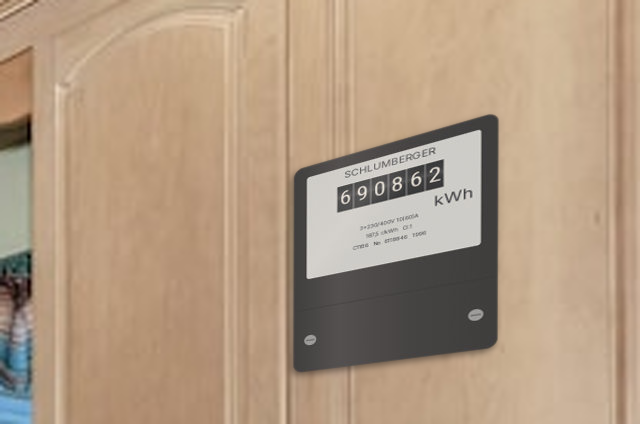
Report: 690862 kWh
